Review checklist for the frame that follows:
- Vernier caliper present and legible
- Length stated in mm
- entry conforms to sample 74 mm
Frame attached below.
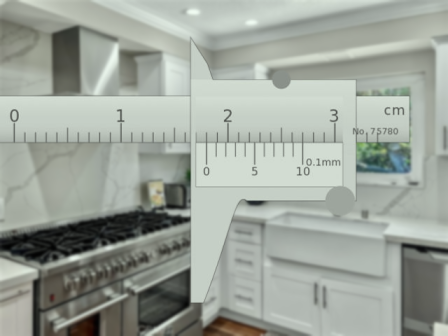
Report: 18.0 mm
